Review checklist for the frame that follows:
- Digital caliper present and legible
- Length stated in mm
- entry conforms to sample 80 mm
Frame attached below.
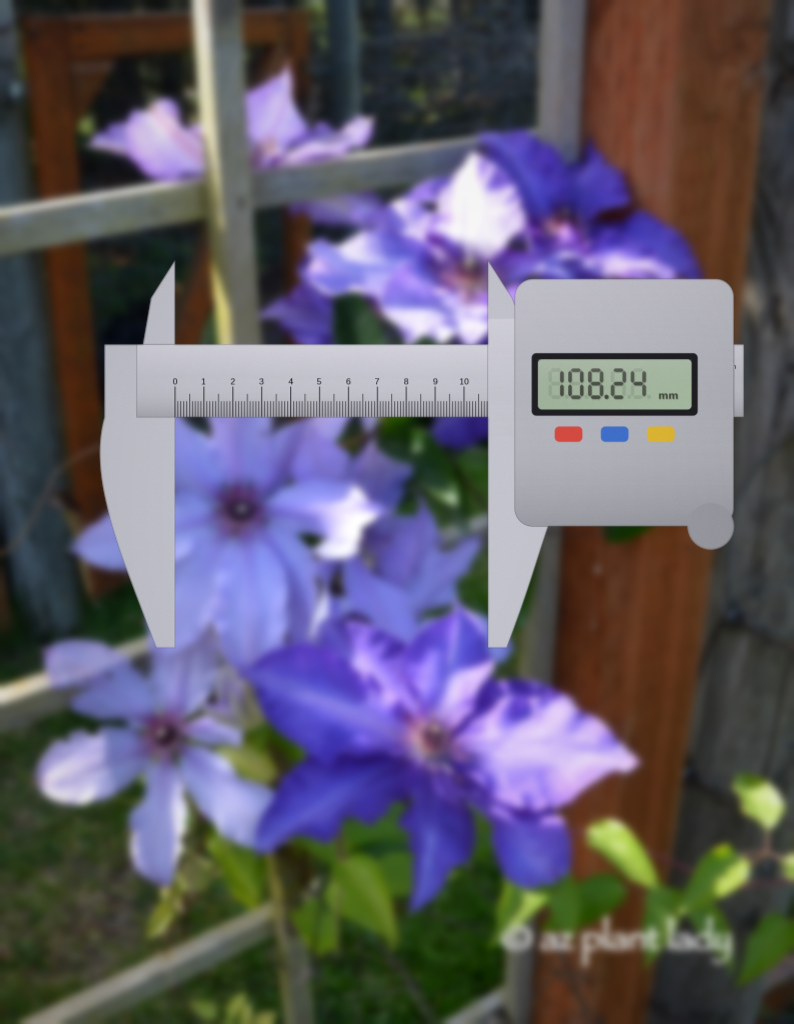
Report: 108.24 mm
